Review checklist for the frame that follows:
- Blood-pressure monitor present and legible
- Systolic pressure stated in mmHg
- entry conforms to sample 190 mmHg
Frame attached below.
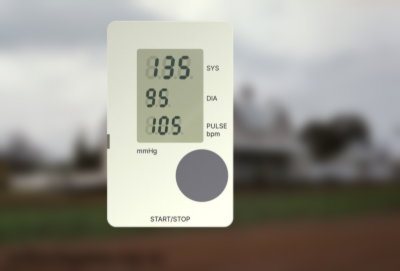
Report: 135 mmHg
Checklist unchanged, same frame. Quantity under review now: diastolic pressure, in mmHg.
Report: 95 mmHg
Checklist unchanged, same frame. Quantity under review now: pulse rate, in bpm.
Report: 105 bpm
